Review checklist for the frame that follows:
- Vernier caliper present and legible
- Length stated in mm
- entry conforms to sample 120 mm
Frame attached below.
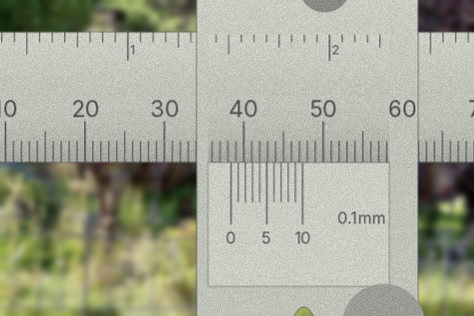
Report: 38.4 mm
